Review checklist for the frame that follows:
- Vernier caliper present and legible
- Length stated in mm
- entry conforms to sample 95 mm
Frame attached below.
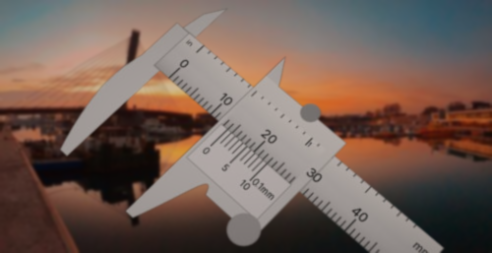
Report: 14.0 mm
